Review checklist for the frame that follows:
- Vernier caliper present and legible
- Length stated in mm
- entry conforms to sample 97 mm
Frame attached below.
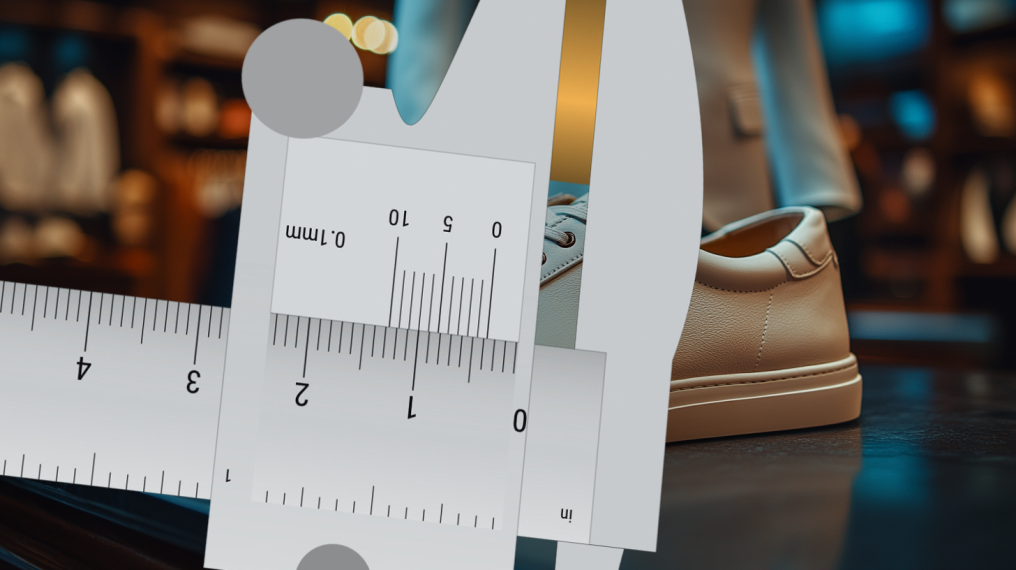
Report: 3.7 mm
